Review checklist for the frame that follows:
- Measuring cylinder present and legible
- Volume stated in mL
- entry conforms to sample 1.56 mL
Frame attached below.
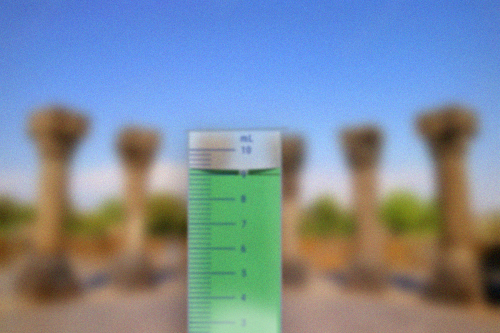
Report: 9 mL
